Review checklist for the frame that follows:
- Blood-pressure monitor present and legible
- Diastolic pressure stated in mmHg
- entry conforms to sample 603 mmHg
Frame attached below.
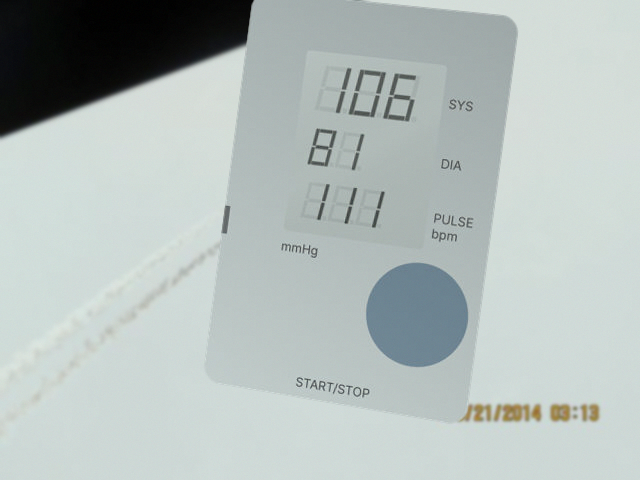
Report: 81 mmHg
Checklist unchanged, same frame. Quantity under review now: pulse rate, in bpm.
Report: 111 bpm
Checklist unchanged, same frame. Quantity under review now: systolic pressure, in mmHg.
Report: 106 mmHg
